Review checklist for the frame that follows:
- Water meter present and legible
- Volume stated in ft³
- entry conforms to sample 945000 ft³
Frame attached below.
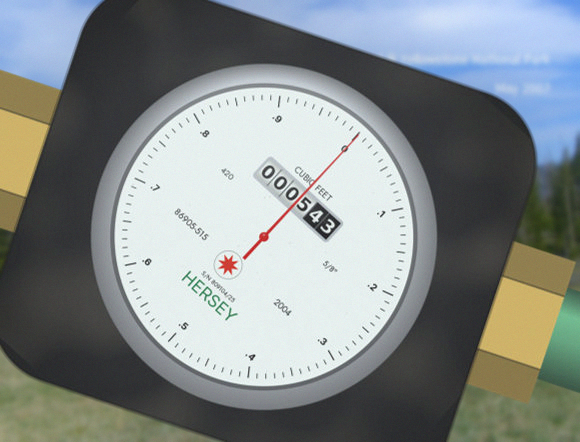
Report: 543.00 ft³
